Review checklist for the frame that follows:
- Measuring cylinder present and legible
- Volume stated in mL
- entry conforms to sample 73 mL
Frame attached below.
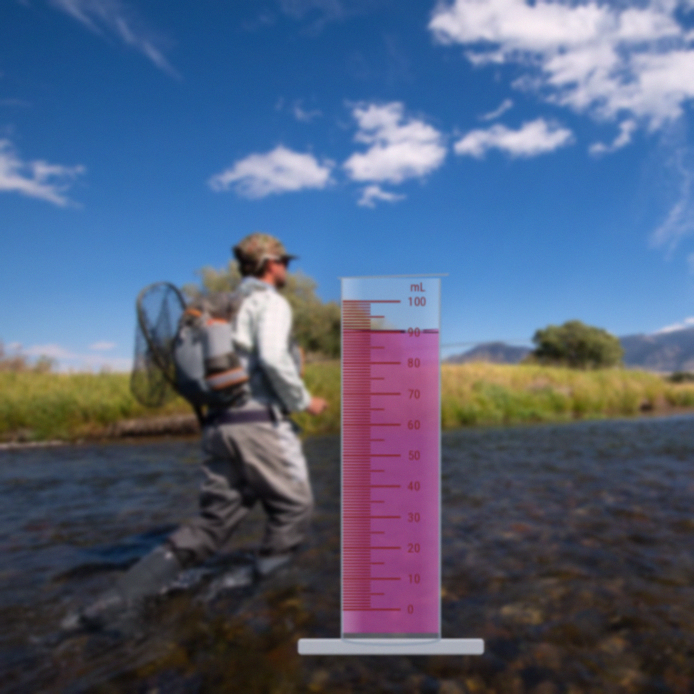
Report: 90 mL
